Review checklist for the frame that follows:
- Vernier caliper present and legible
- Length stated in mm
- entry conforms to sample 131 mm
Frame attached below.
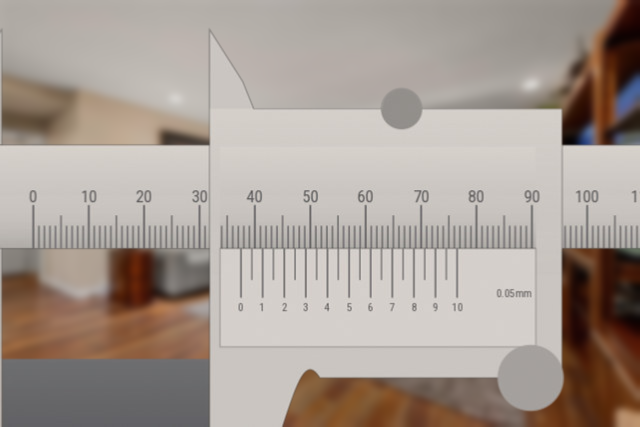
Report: 37.5 mm
